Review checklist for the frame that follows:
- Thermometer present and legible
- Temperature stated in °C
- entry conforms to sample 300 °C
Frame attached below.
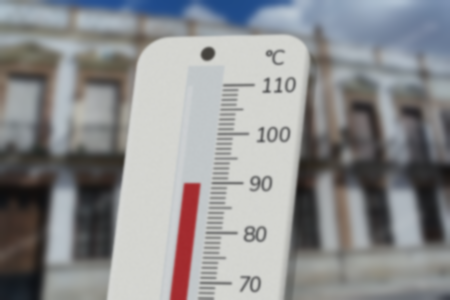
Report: 90 °C
